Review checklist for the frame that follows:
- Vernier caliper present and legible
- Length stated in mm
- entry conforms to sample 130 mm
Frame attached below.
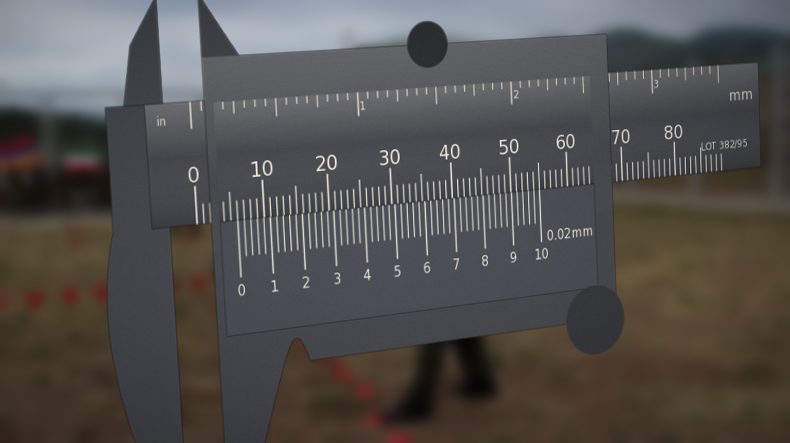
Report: 6.0 mm
